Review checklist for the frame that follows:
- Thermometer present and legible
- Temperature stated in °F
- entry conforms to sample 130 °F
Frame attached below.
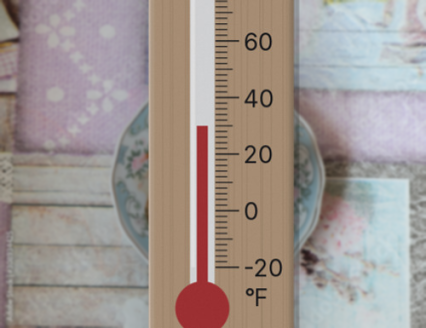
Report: 30 °F
